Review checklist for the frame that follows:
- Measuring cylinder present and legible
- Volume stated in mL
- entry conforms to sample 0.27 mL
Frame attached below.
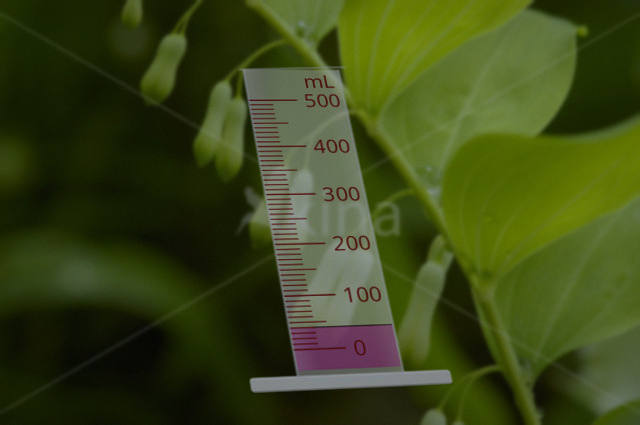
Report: 40 mL
